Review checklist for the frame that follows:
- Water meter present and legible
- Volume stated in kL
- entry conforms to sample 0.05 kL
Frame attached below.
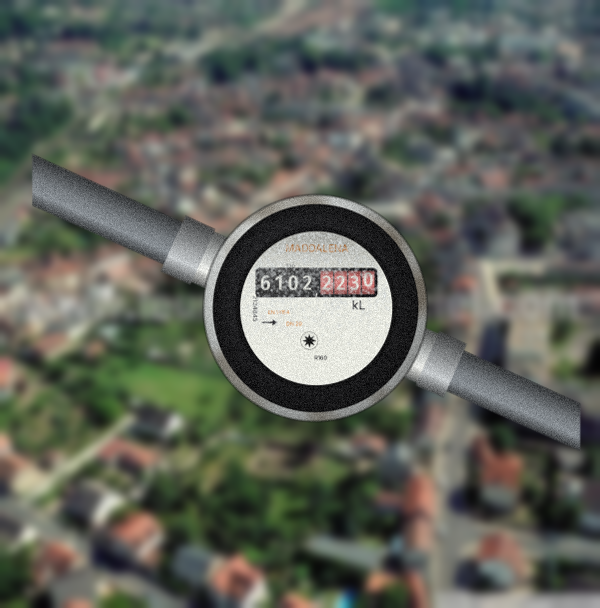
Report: 6102.2230 kL
